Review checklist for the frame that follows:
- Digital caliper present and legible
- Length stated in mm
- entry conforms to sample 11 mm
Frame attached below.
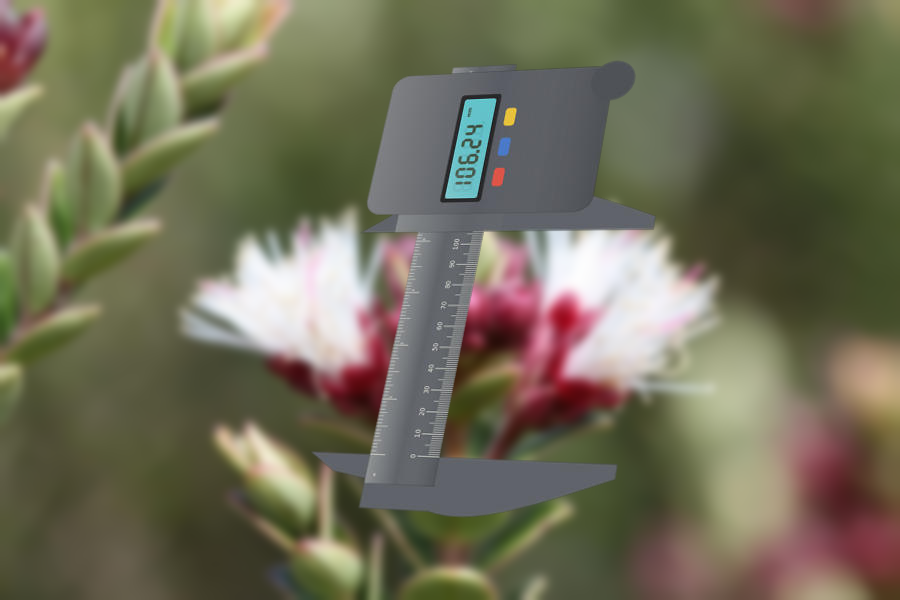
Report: 106.24 mm
